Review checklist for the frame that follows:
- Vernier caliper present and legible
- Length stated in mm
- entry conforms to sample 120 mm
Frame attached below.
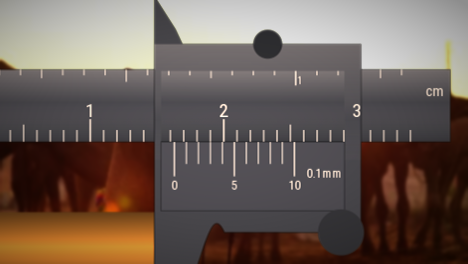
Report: 16.3 mm
